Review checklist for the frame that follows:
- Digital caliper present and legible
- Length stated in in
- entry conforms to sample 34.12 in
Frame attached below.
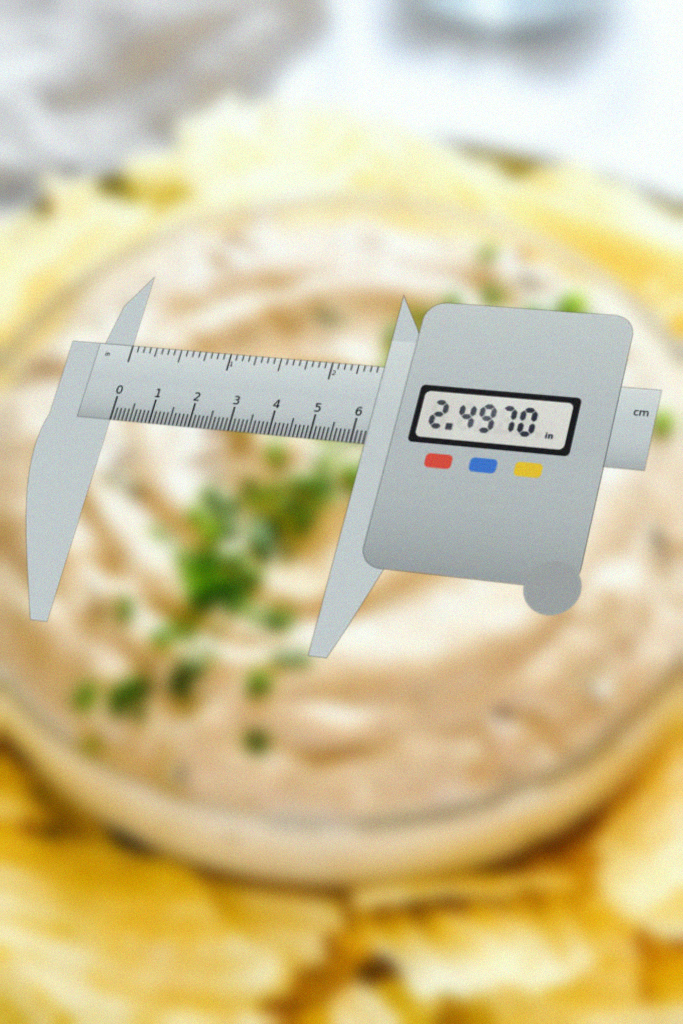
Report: 2.4970 in
